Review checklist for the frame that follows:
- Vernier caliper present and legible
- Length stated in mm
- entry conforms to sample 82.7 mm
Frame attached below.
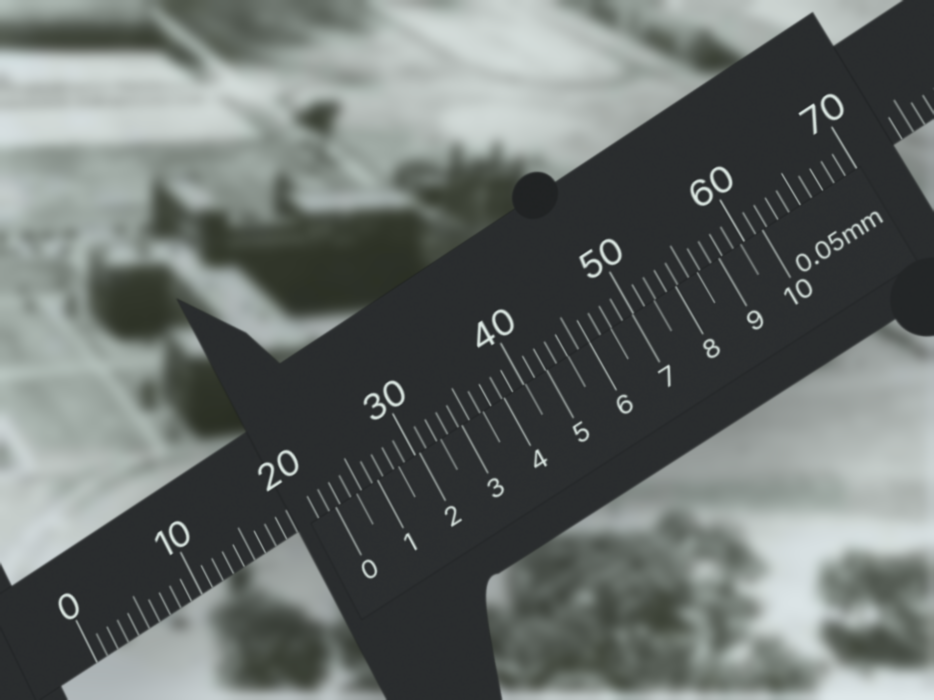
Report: 22.6 mm
